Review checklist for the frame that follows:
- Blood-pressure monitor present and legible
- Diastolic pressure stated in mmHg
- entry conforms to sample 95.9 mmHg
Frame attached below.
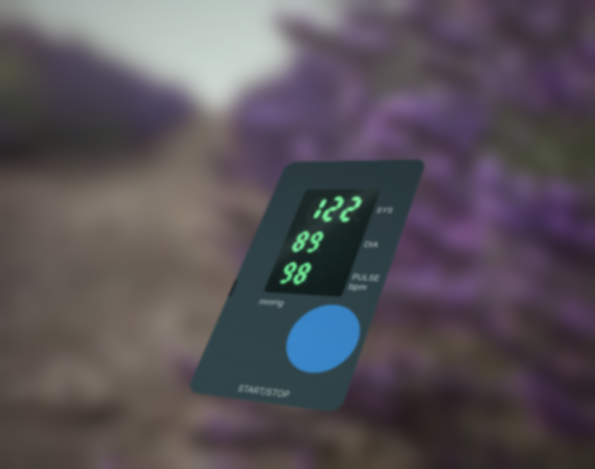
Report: 89 mmHg
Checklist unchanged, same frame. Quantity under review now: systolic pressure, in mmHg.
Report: 122 mmHg
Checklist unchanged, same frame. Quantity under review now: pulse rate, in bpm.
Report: 98 bpm
